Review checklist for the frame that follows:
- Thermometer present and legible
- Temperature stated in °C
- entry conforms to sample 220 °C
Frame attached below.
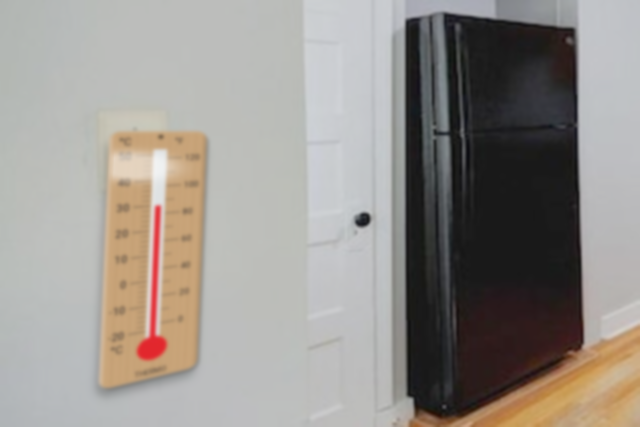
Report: 30 °C
